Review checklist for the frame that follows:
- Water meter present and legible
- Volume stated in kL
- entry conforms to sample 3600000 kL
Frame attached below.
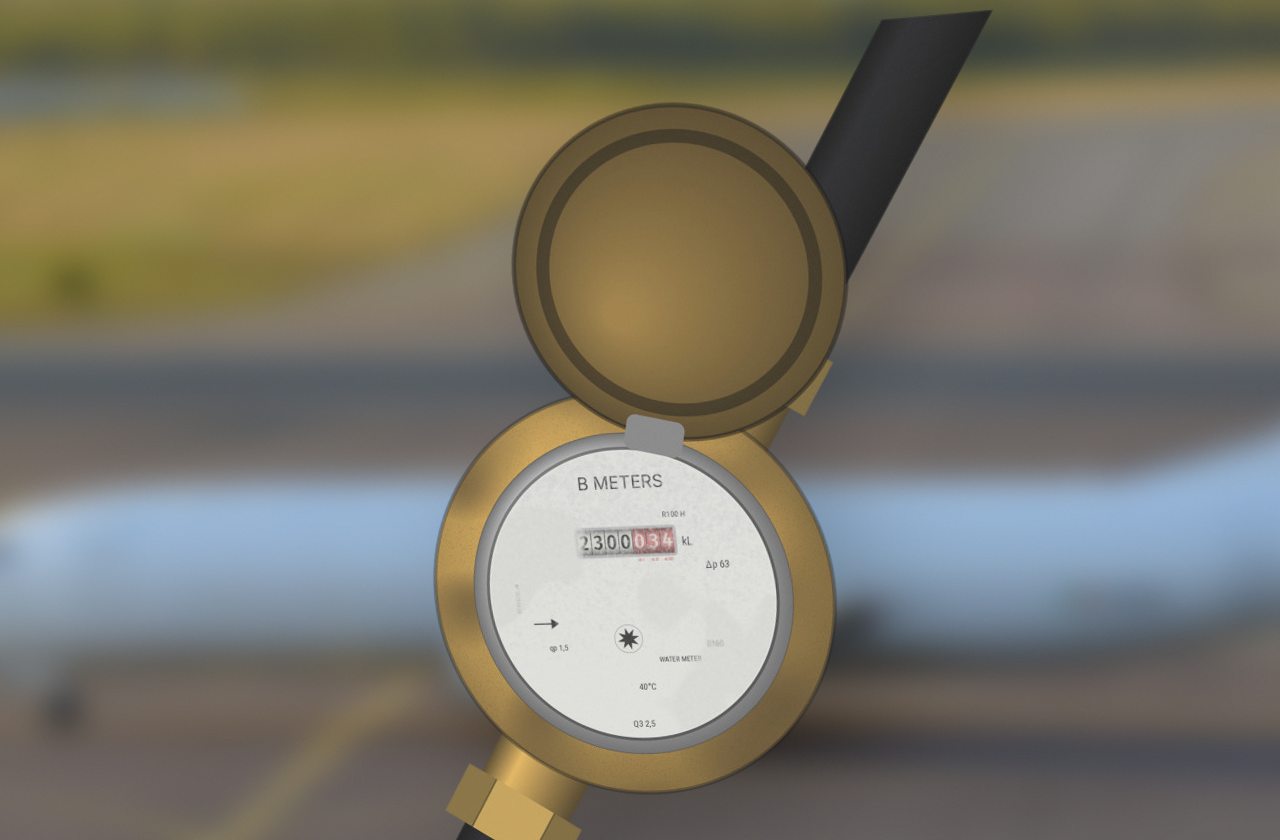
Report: 2300.034 kL
